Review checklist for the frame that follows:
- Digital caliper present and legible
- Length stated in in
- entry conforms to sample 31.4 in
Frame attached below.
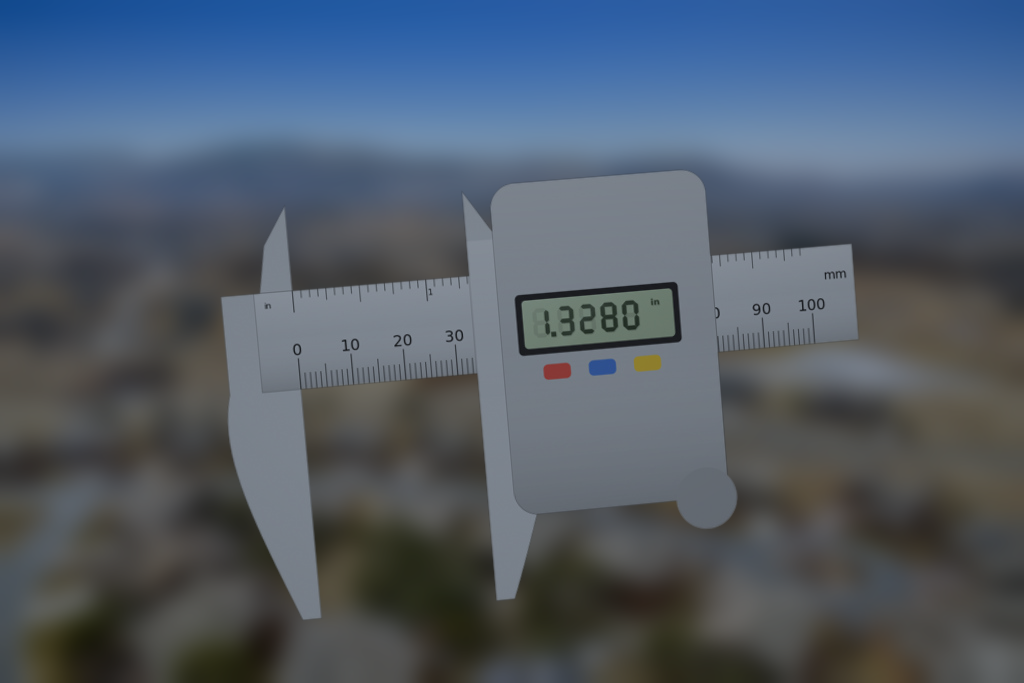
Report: 1.3280 in
